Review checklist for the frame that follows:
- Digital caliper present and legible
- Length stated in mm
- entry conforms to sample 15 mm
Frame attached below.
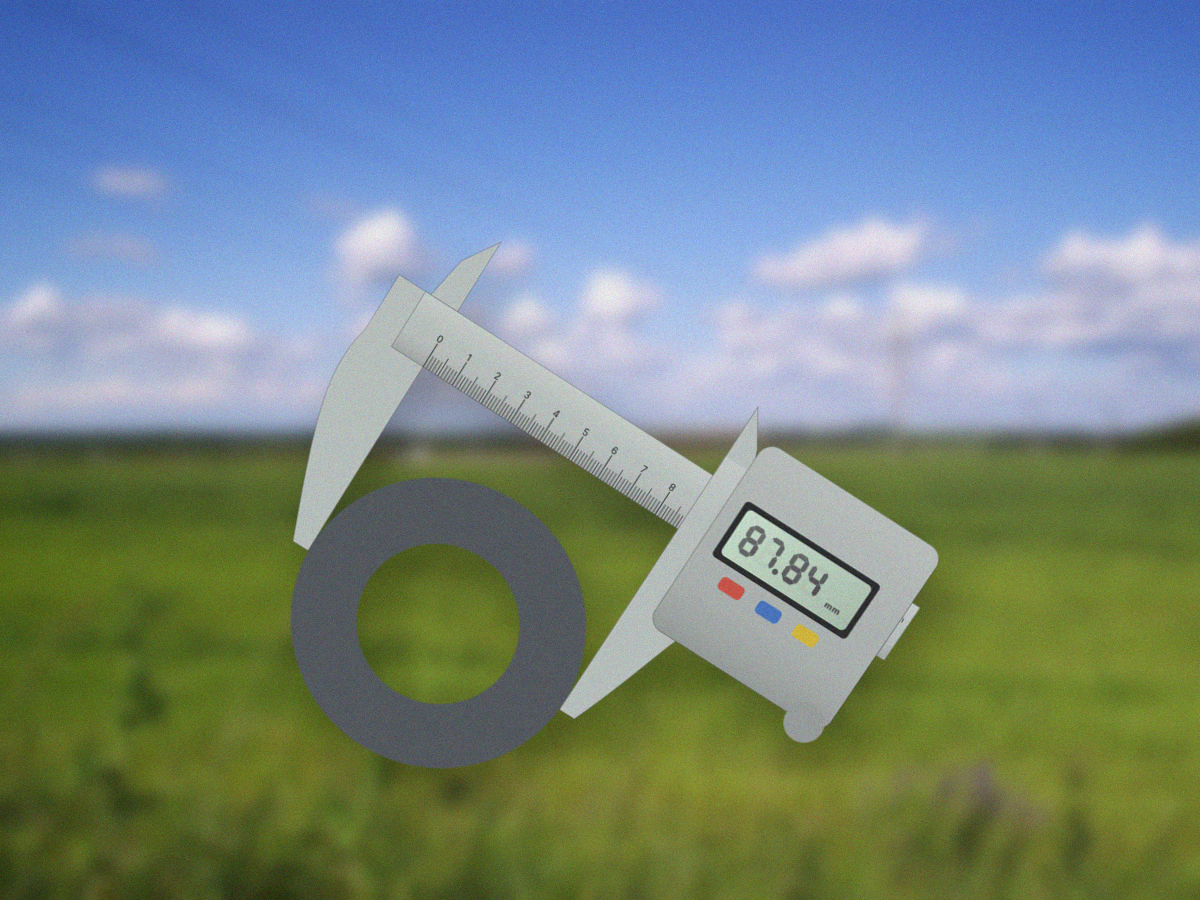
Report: 87.84 mm
